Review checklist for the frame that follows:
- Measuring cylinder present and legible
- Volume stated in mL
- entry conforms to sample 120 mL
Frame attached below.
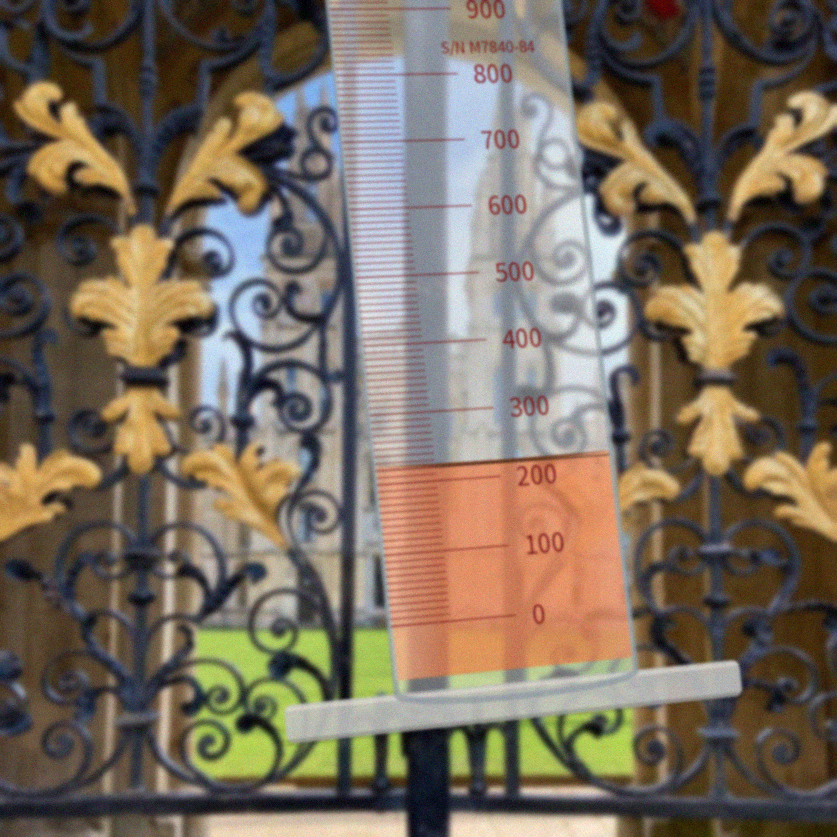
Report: 220 mL
